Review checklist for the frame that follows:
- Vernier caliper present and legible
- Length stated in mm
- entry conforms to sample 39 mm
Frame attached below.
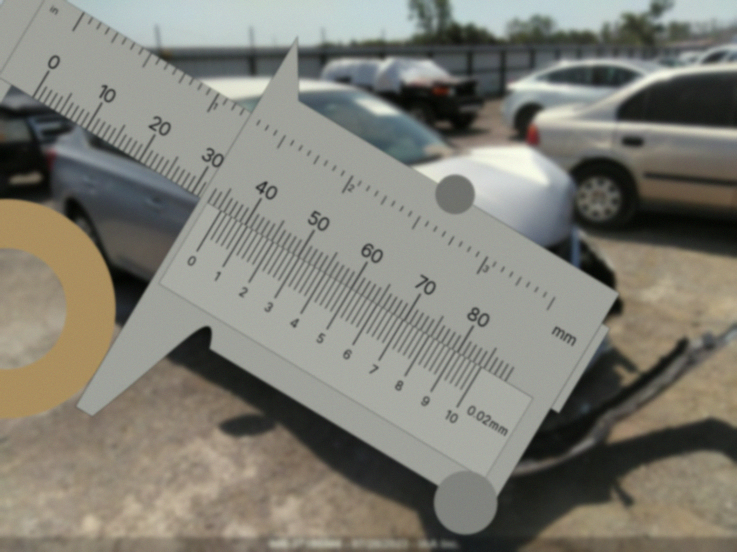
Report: 35.5 mm
